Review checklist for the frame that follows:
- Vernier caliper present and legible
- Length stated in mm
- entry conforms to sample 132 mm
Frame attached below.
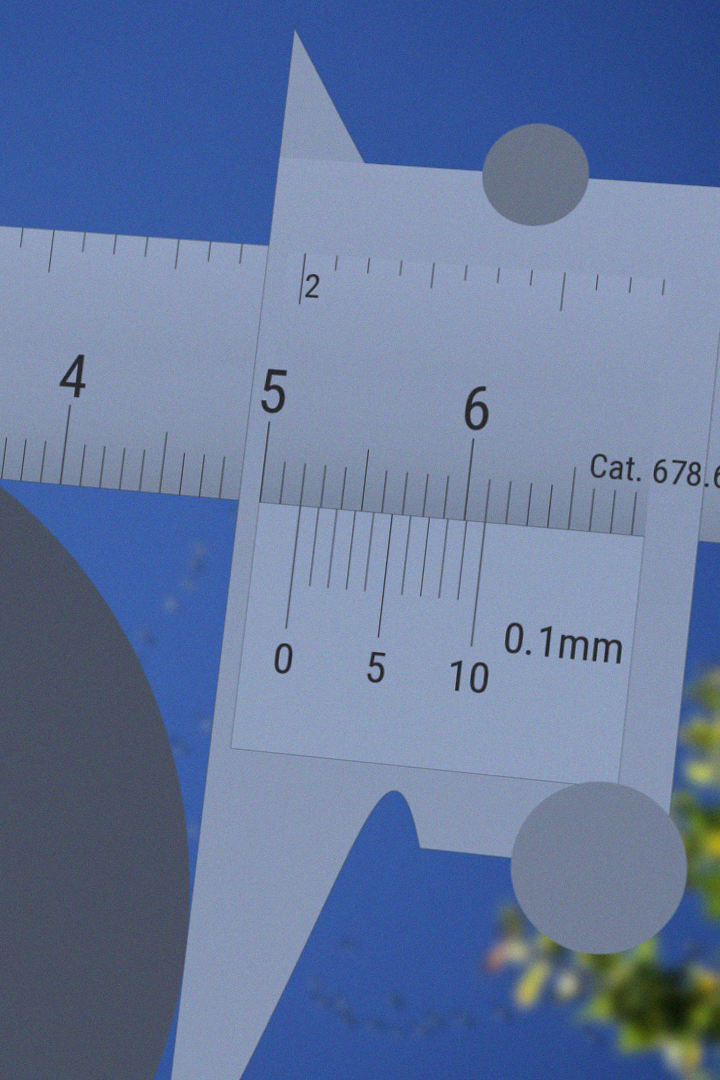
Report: 52.0 mm
